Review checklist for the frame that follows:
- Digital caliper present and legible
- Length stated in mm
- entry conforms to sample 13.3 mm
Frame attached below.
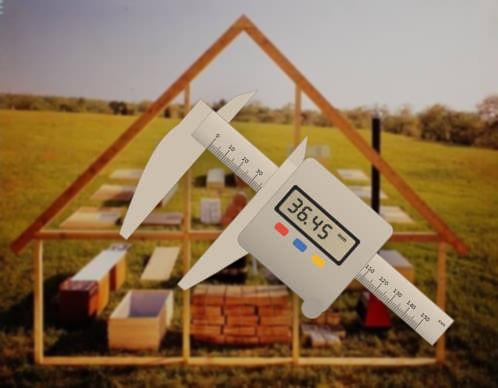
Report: 36.45 mm
